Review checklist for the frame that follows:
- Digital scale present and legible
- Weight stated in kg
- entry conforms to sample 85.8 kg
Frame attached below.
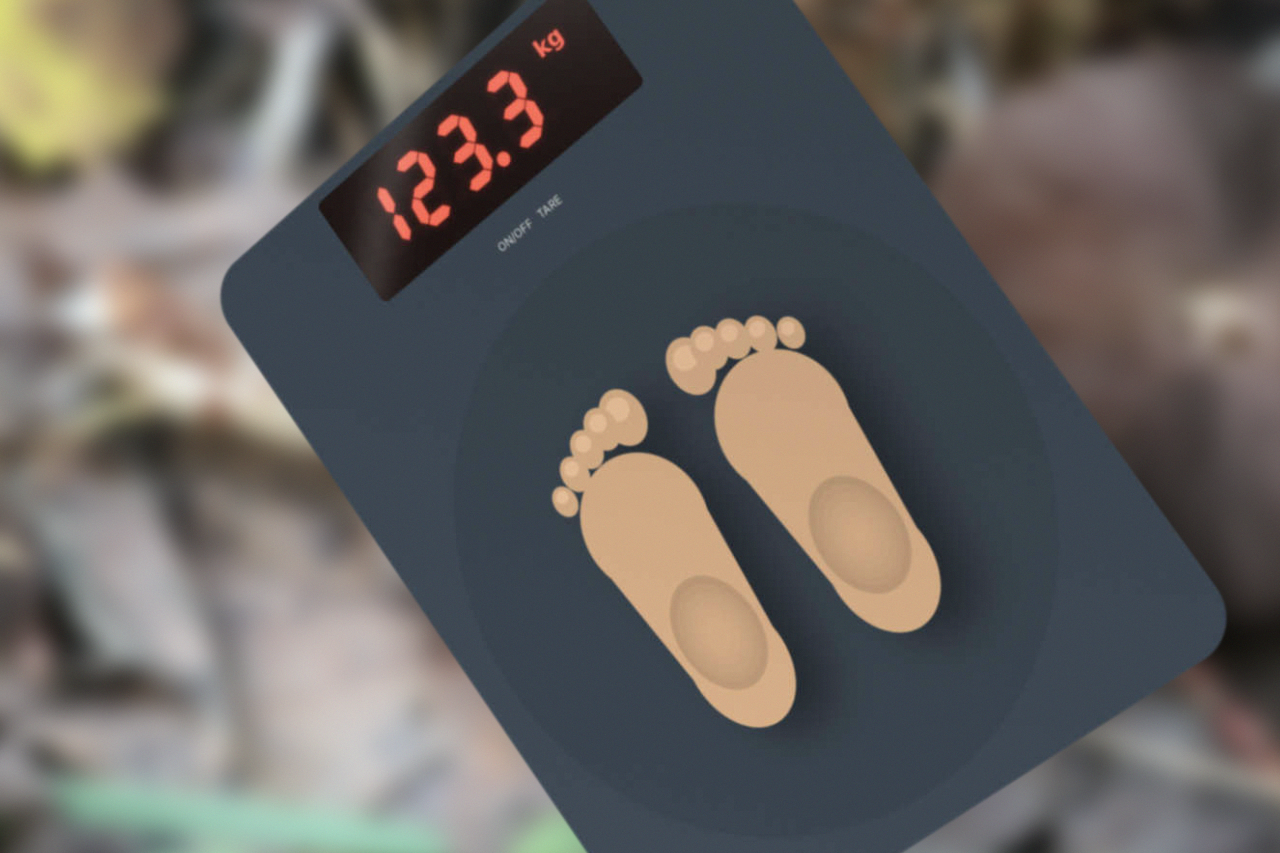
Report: 123.3 kg
